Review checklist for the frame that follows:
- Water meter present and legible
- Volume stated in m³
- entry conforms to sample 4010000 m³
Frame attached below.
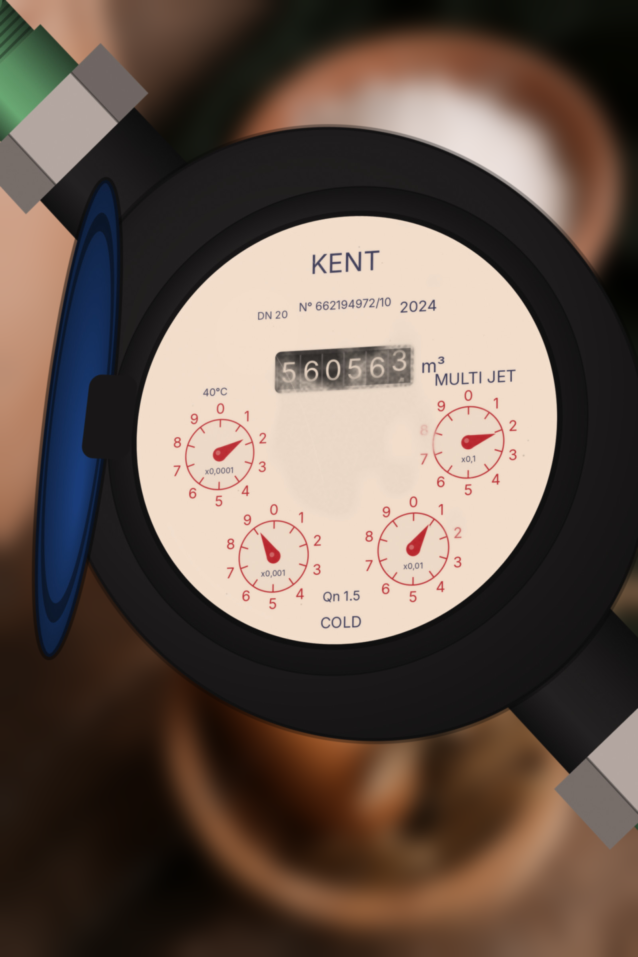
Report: 560563.2091 m³
